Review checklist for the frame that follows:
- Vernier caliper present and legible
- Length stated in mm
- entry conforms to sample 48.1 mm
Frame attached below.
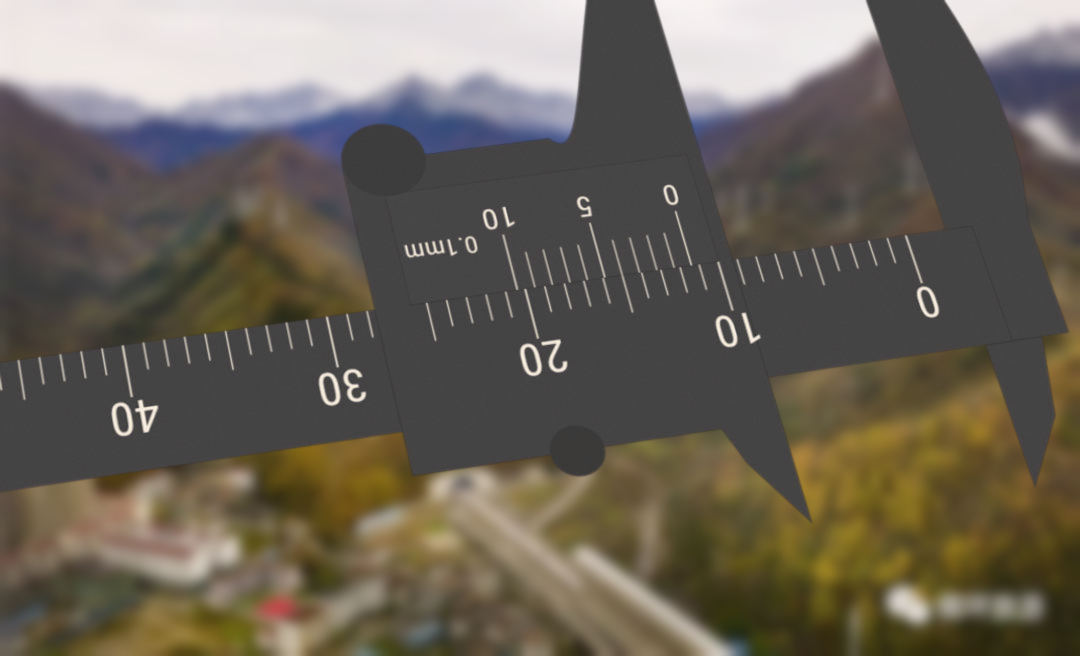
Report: 11.4 mm
